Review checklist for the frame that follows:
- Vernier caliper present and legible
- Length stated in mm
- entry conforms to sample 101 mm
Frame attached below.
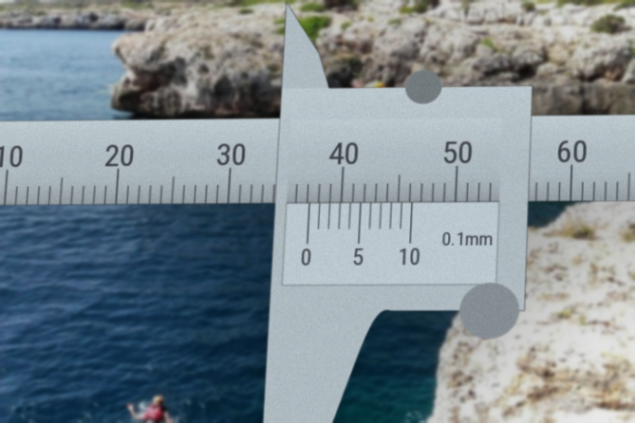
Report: 37.2 mm
